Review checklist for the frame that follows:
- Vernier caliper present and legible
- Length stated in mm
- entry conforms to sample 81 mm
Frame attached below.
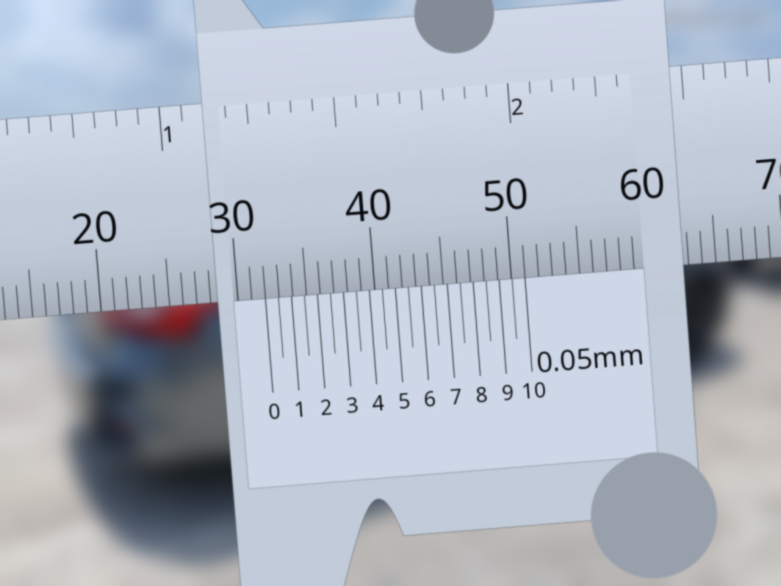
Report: 32.0 mm
